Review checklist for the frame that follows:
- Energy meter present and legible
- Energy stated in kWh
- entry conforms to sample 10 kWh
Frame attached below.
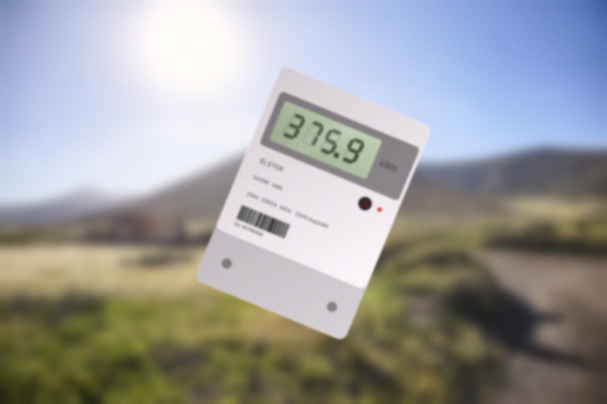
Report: 375.9 kWh
